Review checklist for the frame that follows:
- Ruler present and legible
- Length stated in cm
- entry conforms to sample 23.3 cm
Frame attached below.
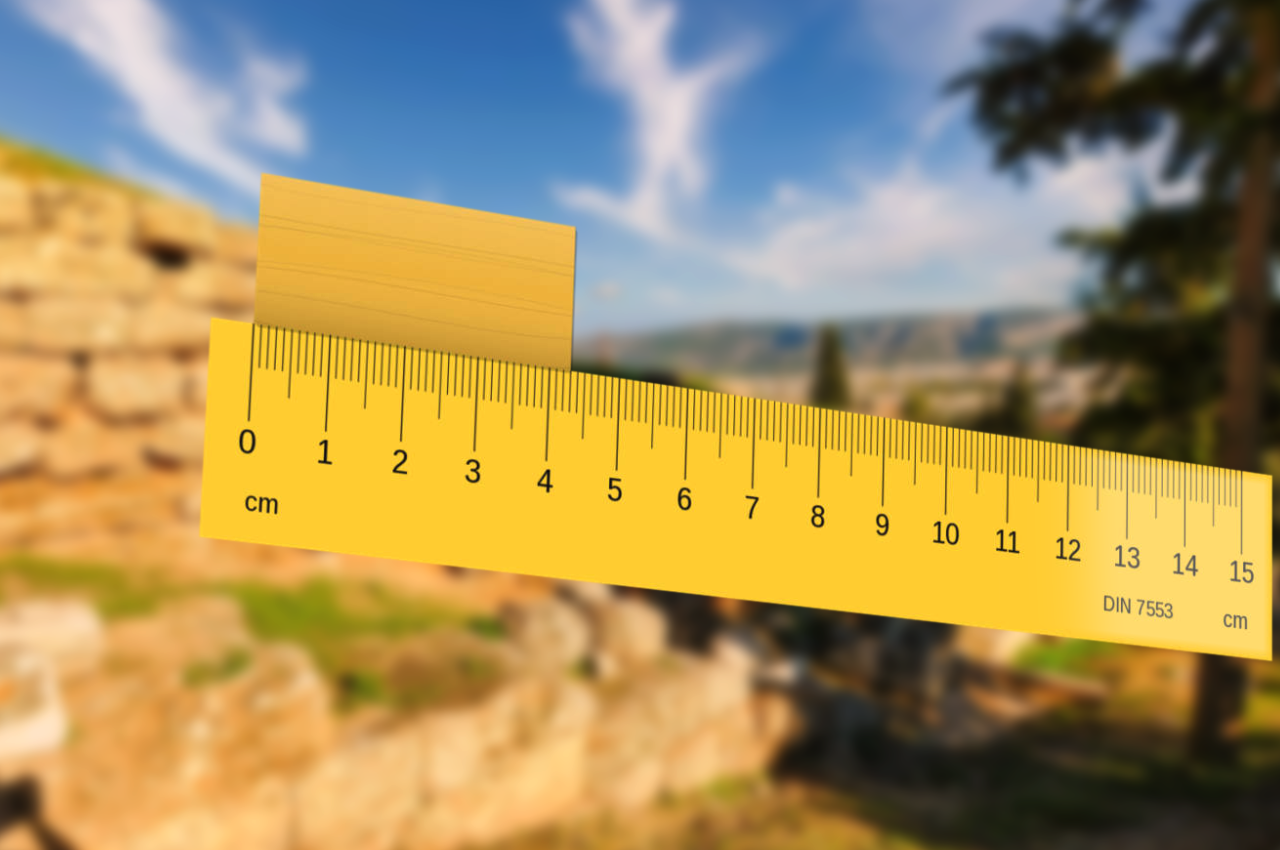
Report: 4.3 cm
